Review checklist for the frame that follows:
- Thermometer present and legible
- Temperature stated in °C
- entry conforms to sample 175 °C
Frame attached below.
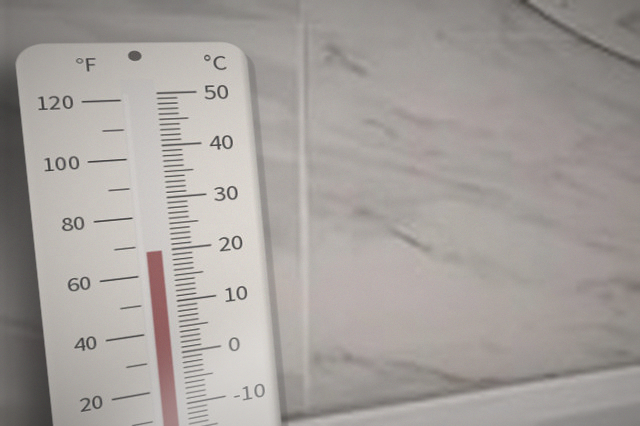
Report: 20 °C
